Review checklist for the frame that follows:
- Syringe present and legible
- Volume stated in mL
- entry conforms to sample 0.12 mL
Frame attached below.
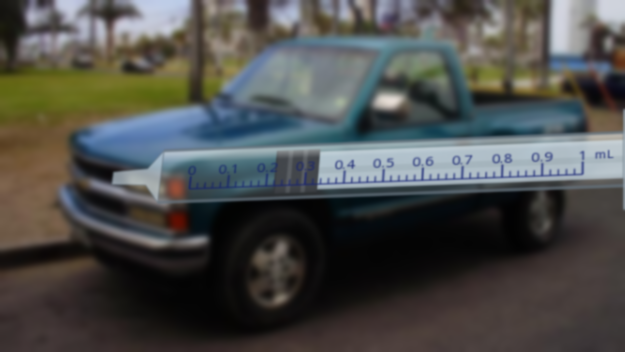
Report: 0.22 mL
